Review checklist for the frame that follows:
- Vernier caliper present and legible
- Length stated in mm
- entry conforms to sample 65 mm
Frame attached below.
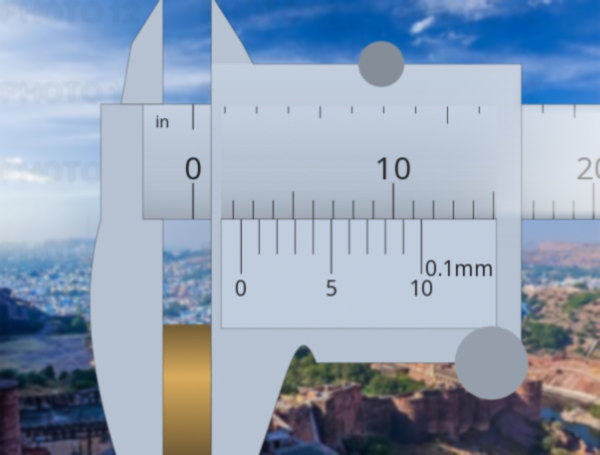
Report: 2.4 mm
